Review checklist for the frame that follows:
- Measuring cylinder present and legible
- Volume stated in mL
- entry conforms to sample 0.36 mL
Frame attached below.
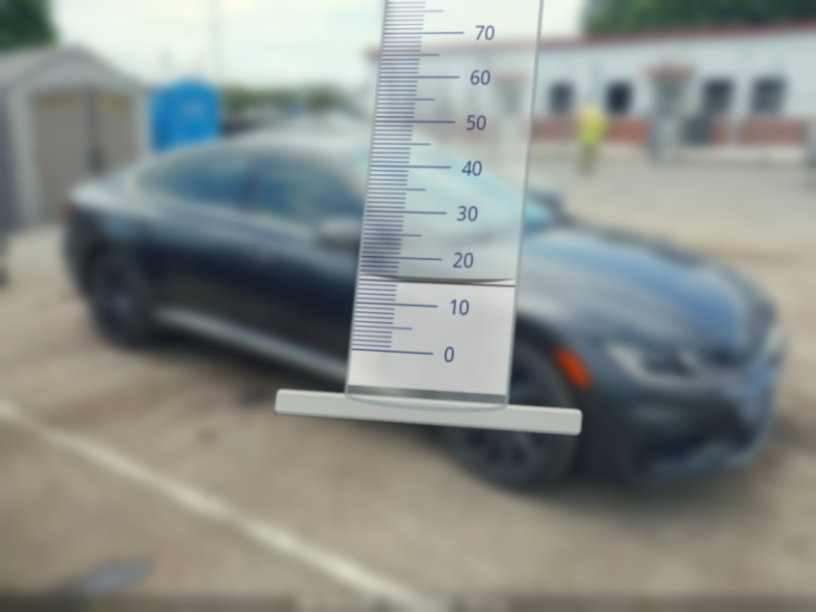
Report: 15 mL
